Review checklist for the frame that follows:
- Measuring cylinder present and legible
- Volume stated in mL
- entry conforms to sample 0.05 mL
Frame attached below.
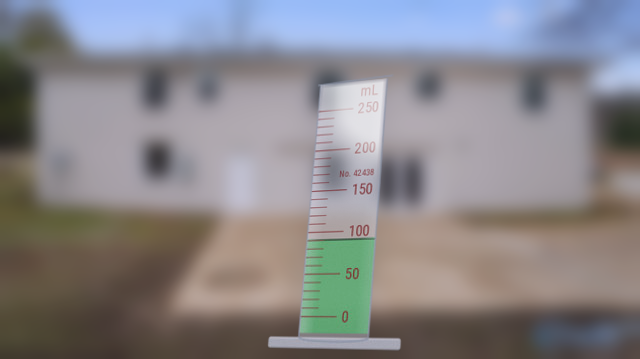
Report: 90 mL
